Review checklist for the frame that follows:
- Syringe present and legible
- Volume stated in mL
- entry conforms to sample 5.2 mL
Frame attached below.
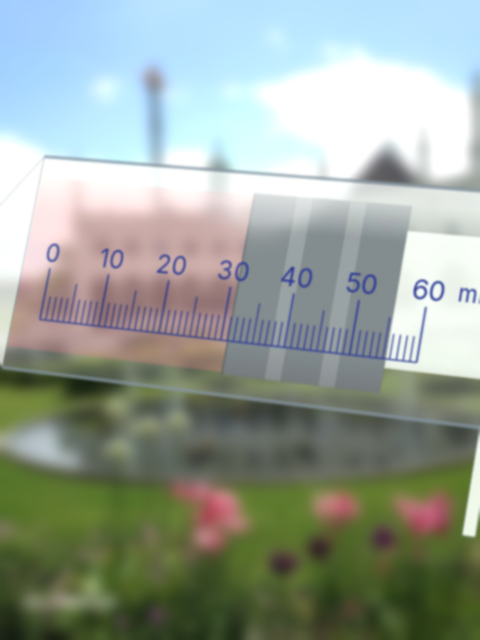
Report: 31 mL
